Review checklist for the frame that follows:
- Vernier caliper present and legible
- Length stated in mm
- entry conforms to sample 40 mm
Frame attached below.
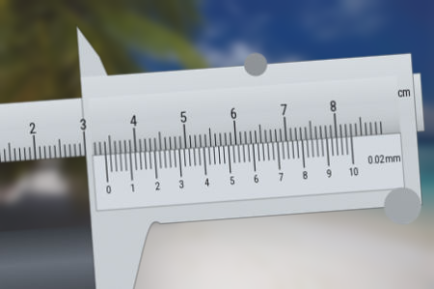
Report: 34.0 mm
